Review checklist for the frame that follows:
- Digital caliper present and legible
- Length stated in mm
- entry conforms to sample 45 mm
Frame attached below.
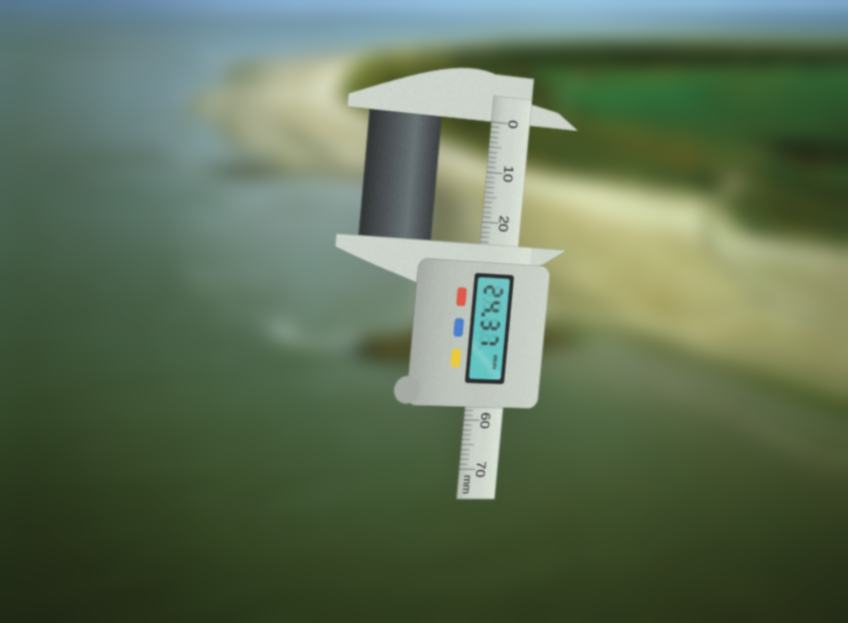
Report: 24.37 mm
